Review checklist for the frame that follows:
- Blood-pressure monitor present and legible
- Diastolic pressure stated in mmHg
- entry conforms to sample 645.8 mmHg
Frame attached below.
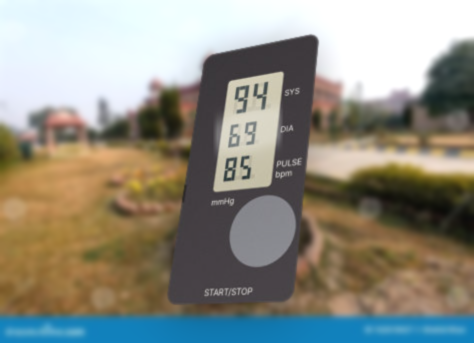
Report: 69 mmHg
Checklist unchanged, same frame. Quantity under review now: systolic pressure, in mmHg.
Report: 94 mmHg
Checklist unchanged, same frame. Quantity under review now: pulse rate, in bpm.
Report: 85 bpm
